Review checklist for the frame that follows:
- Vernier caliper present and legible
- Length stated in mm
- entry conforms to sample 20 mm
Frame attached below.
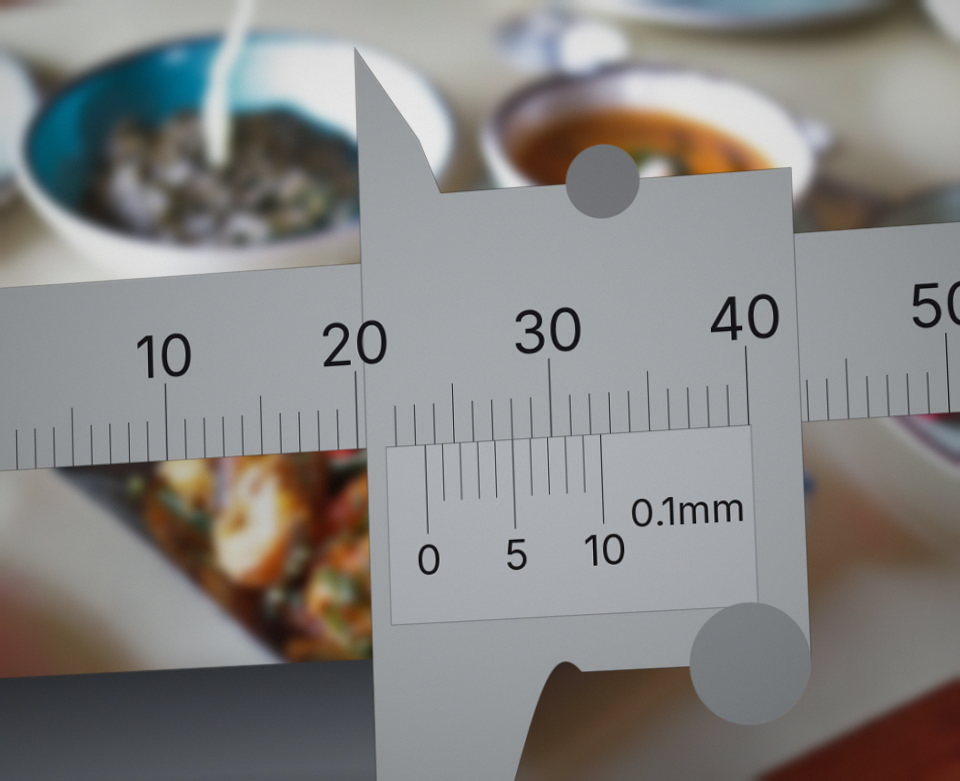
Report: 23.5 mm
